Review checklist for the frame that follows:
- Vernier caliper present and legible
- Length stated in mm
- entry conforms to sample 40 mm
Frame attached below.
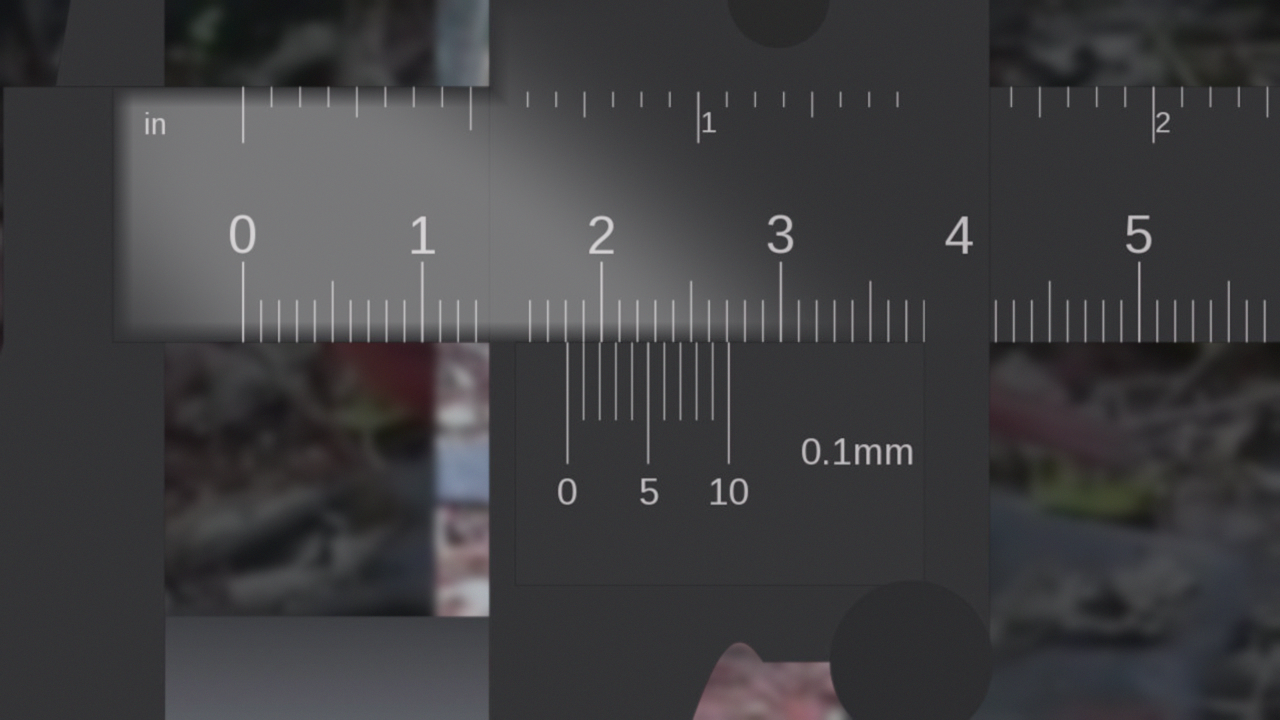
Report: 18.1 mm
